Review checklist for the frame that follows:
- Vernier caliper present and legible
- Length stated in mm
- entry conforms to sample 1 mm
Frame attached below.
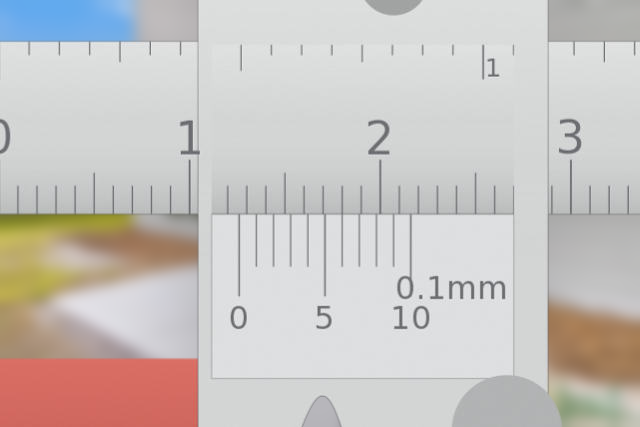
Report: 12.6 mm
